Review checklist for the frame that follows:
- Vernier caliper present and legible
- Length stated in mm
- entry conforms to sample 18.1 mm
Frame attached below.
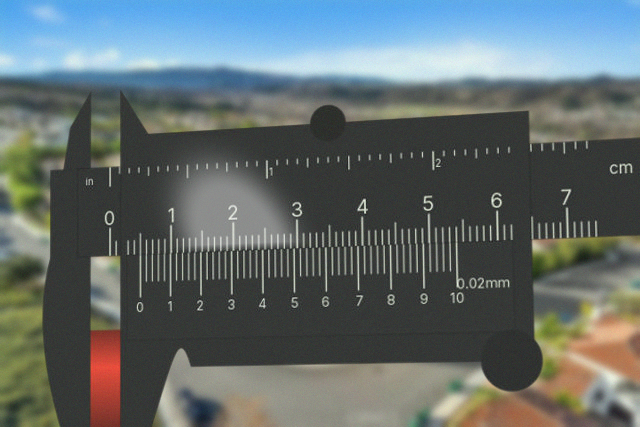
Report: 5.0 mm
